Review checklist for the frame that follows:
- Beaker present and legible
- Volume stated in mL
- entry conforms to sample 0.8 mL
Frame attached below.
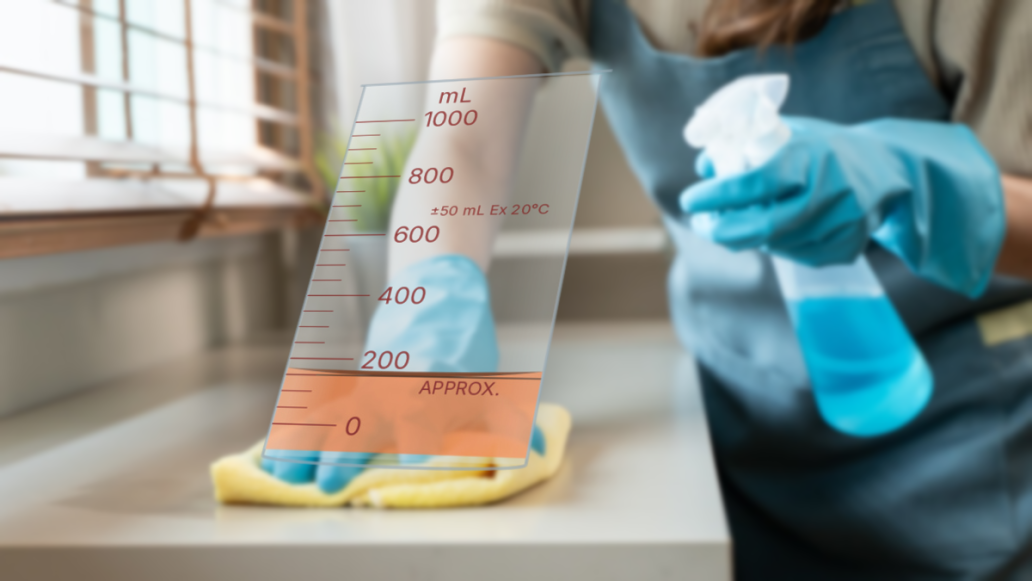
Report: 150 mL
